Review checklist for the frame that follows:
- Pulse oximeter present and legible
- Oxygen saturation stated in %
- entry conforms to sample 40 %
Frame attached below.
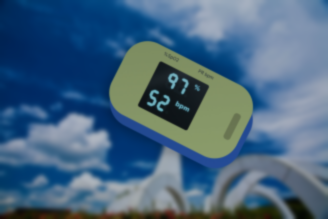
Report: 97 %
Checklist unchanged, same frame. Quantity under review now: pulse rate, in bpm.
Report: 52 bpm
